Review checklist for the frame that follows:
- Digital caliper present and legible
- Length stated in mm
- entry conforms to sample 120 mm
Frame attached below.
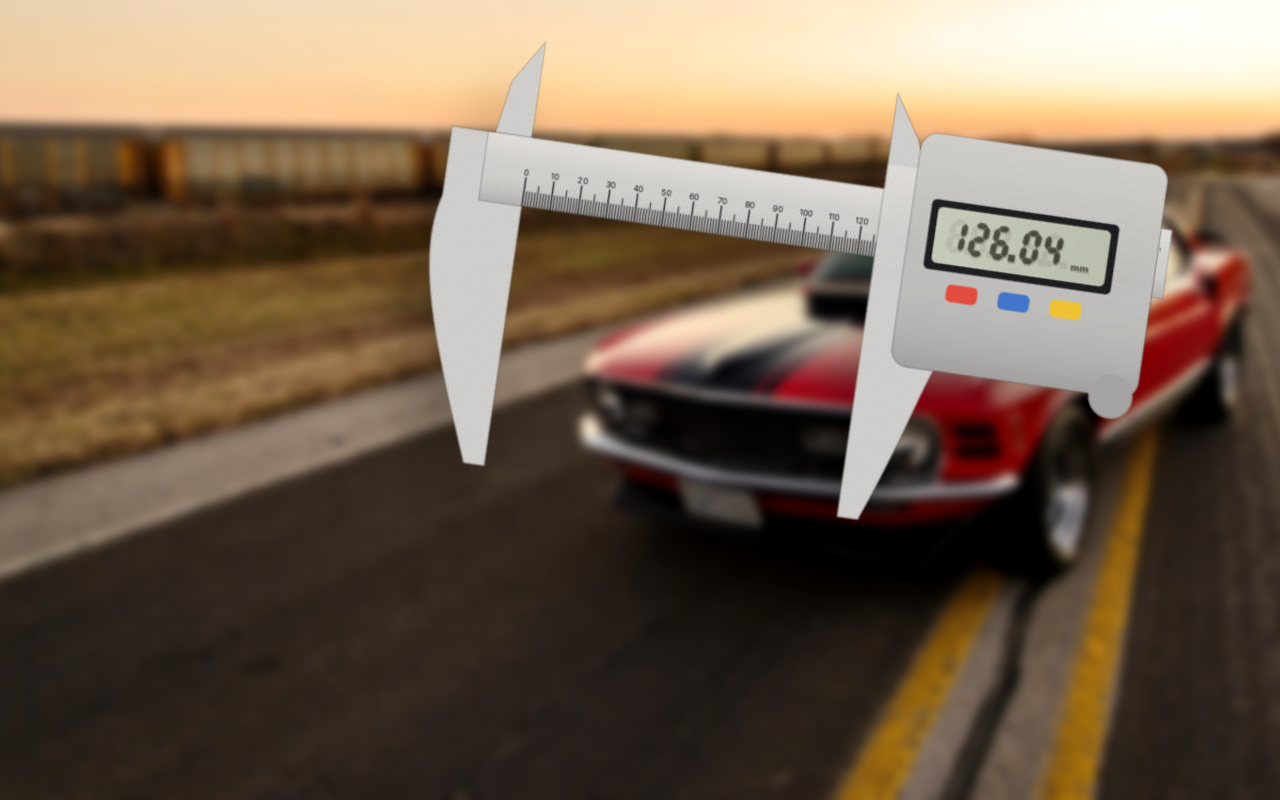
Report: 126.04 mm
